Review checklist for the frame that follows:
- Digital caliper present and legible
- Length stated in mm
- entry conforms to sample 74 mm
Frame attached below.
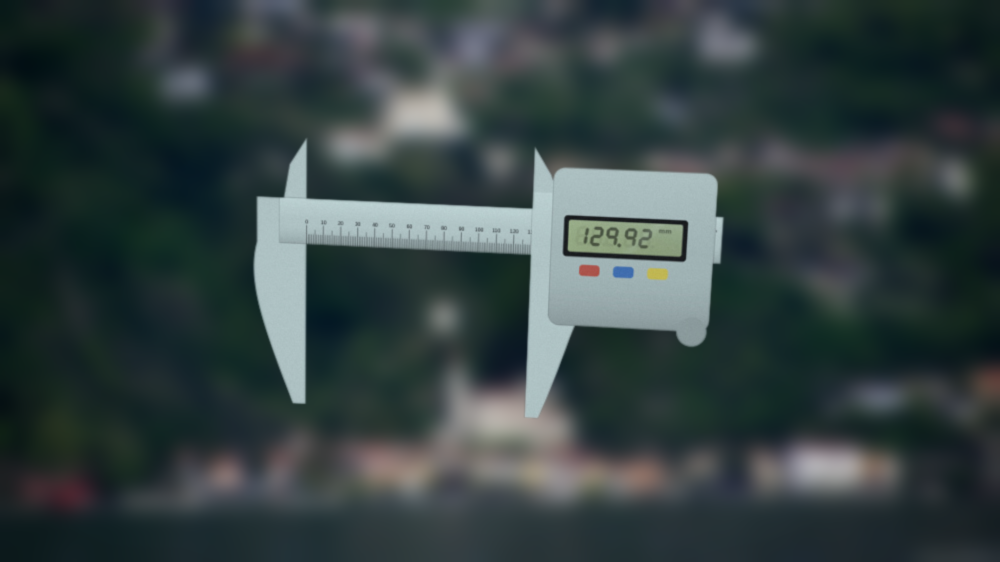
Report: 129.92 mm
